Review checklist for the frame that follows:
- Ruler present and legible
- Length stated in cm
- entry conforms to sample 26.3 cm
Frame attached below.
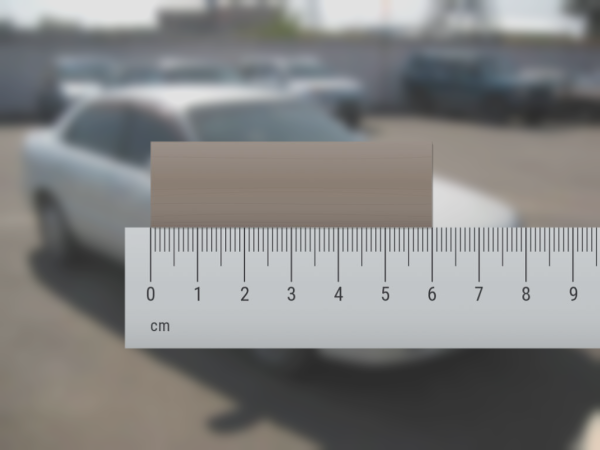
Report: 6 cm
